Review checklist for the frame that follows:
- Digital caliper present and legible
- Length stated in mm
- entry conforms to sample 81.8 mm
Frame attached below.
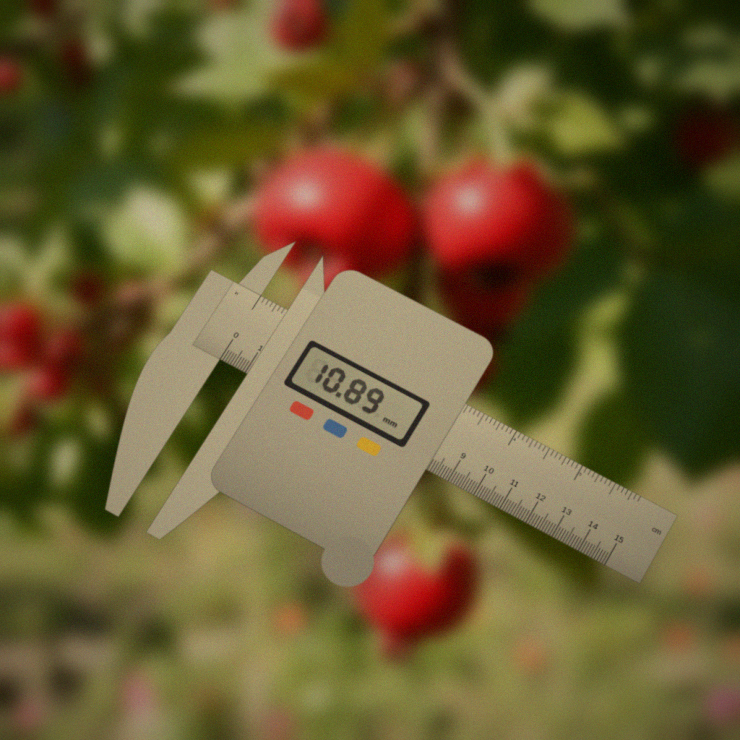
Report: 10.89 mm
